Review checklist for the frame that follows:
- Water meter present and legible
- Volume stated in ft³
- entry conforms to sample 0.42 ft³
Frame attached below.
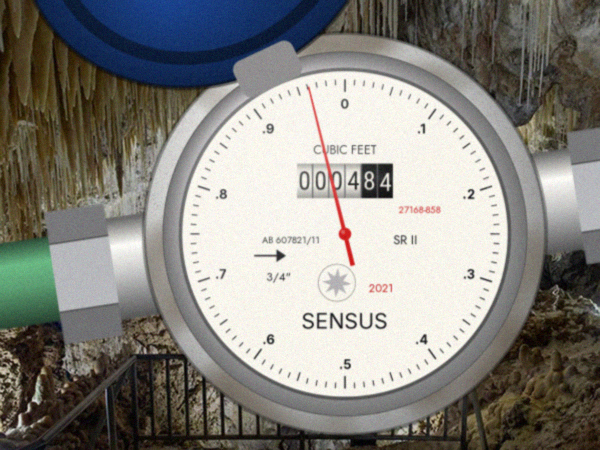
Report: 483.96 ft³
